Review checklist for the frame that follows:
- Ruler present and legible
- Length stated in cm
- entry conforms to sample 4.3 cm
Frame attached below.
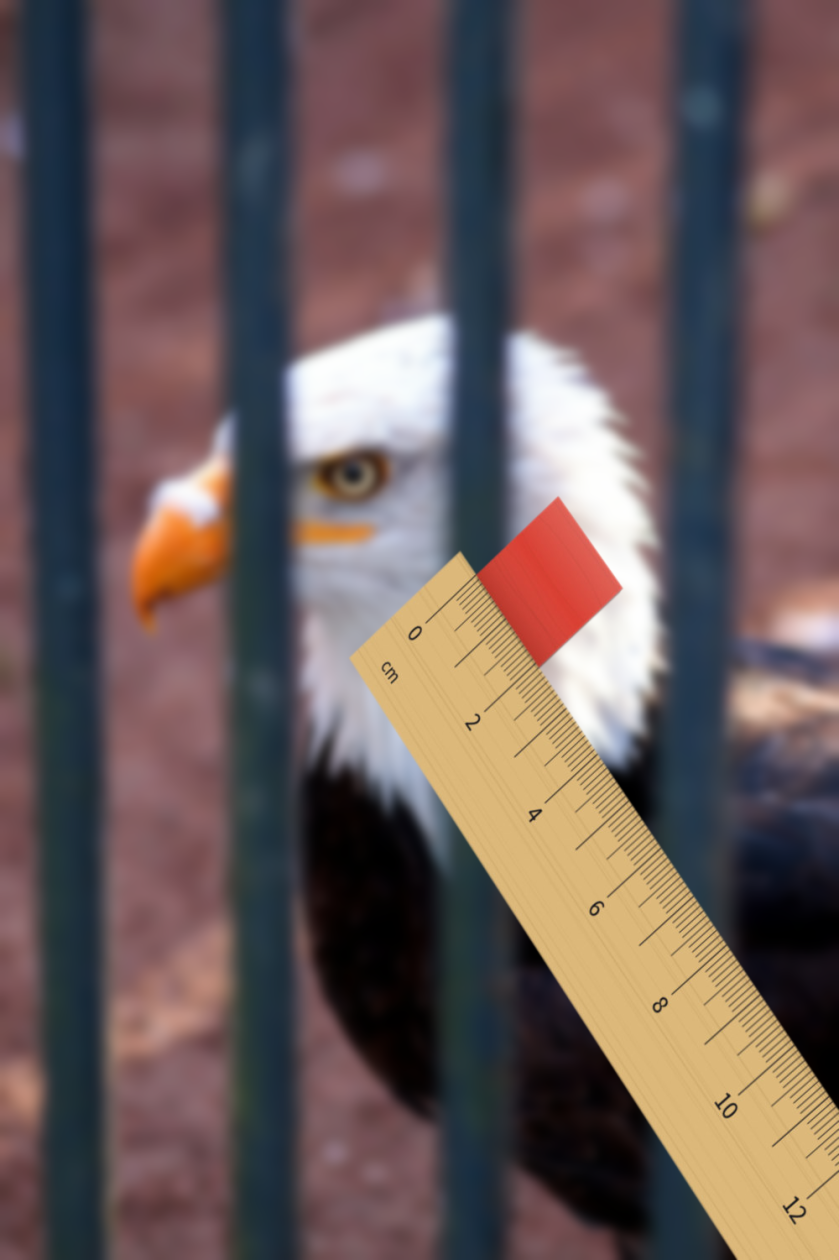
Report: 2.1 cm
